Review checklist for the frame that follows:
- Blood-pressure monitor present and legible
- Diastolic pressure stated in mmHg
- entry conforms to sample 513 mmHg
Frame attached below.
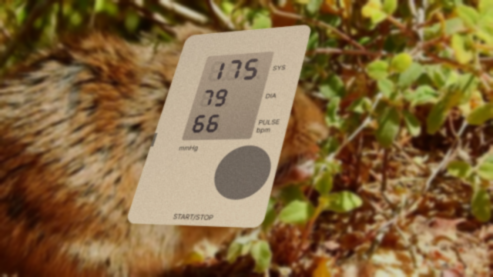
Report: 79 mmHg
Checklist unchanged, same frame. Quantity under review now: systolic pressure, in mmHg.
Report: 175 mmHg
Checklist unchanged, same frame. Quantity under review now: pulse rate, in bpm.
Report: 66 bpm
